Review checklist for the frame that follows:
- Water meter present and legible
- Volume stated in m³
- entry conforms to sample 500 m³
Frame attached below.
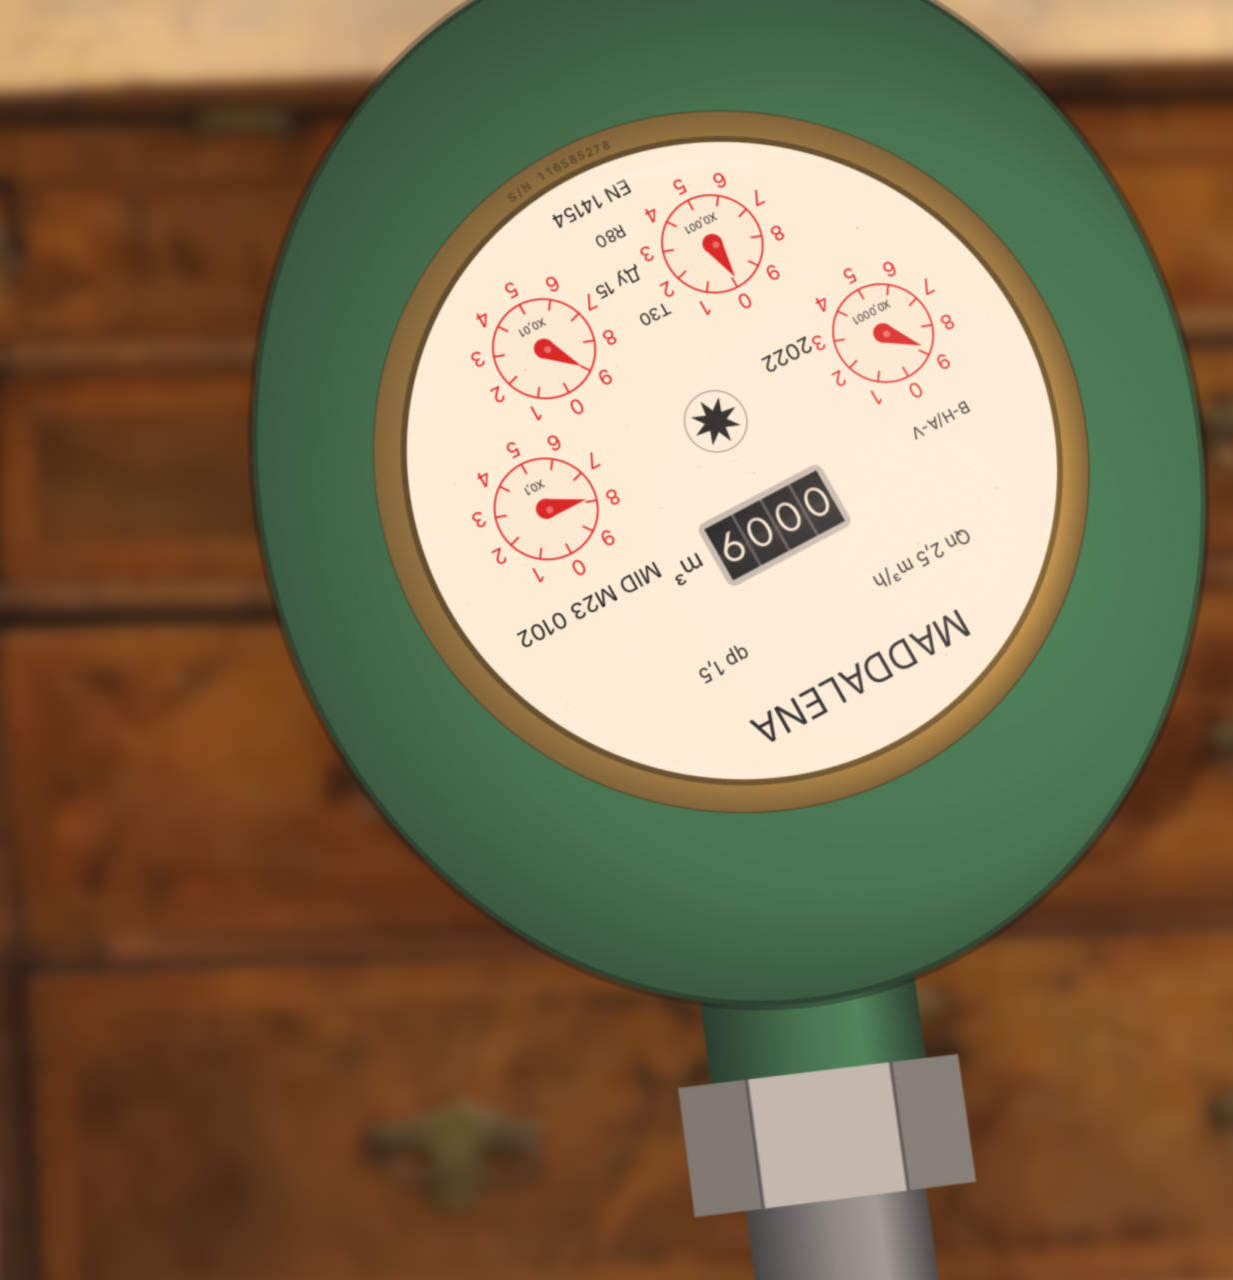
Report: 9.7898 m³
